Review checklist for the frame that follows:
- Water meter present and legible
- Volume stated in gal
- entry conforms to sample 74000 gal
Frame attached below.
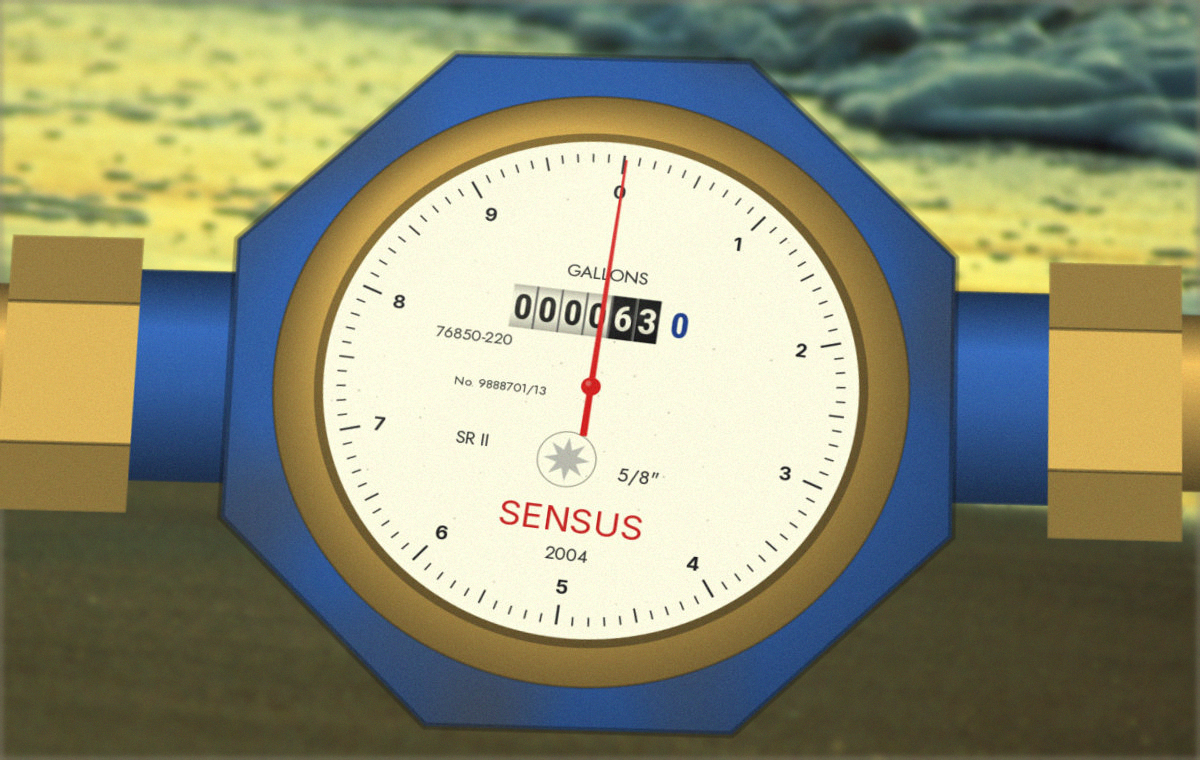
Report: 630.0 gal
